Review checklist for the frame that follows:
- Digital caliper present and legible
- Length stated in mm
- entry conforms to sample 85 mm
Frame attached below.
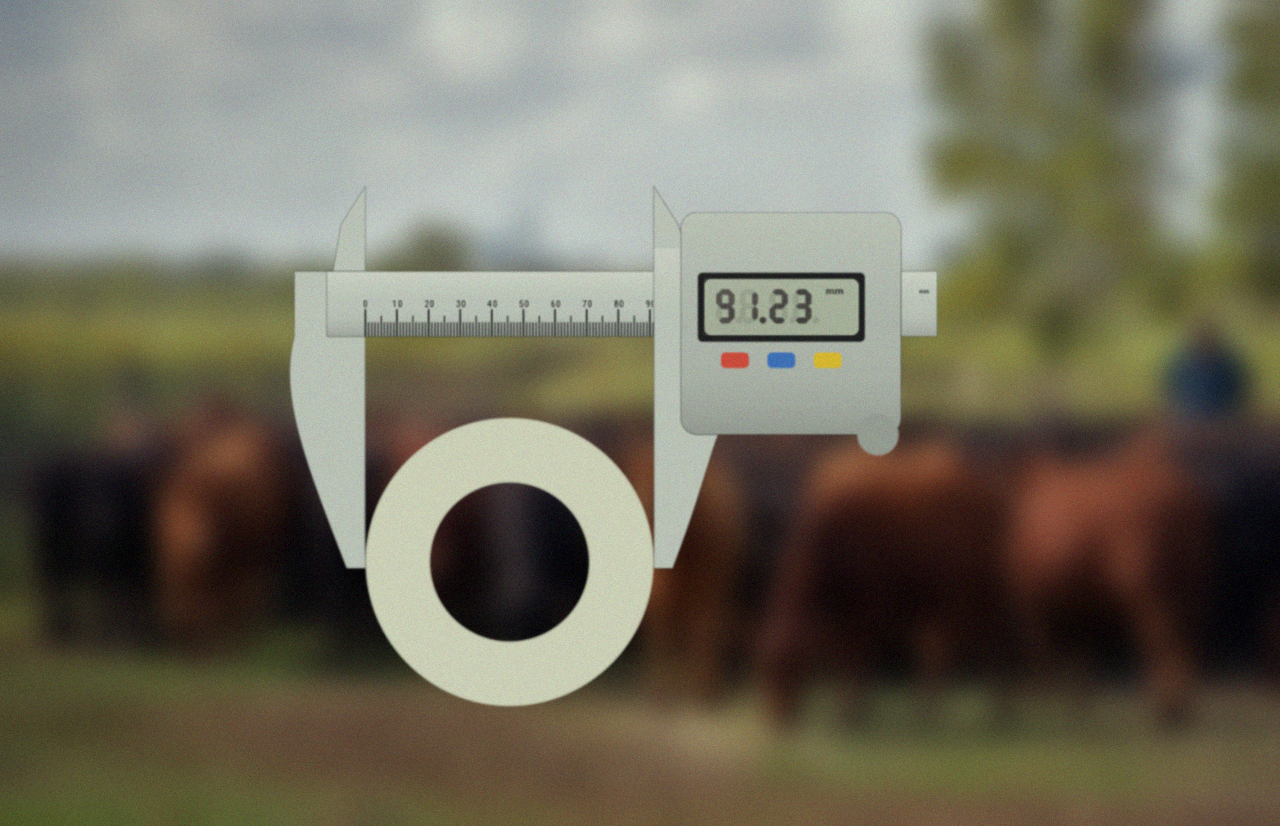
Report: 91.23 mm
